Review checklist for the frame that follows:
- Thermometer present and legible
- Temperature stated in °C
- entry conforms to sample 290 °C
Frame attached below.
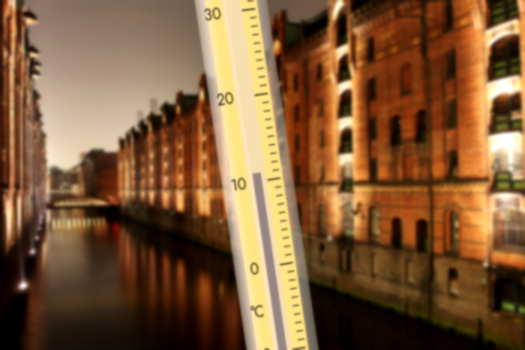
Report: 11 °C
